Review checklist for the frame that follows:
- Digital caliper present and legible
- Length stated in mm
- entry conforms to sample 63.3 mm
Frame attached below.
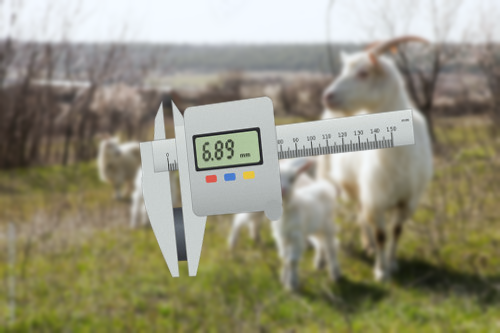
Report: 6.89 mm
